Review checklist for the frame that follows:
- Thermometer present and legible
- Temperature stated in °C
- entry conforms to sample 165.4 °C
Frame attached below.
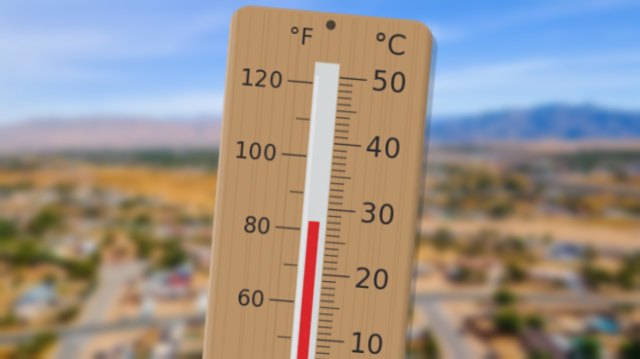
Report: 28 °C
